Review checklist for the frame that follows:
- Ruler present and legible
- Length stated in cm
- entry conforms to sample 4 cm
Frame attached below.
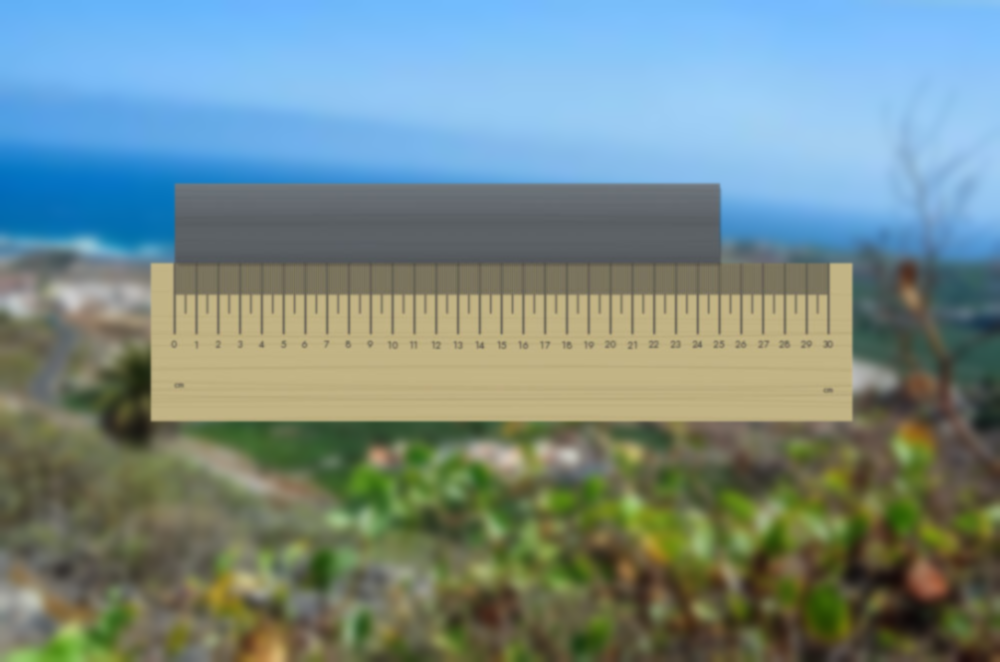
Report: 25 cm
